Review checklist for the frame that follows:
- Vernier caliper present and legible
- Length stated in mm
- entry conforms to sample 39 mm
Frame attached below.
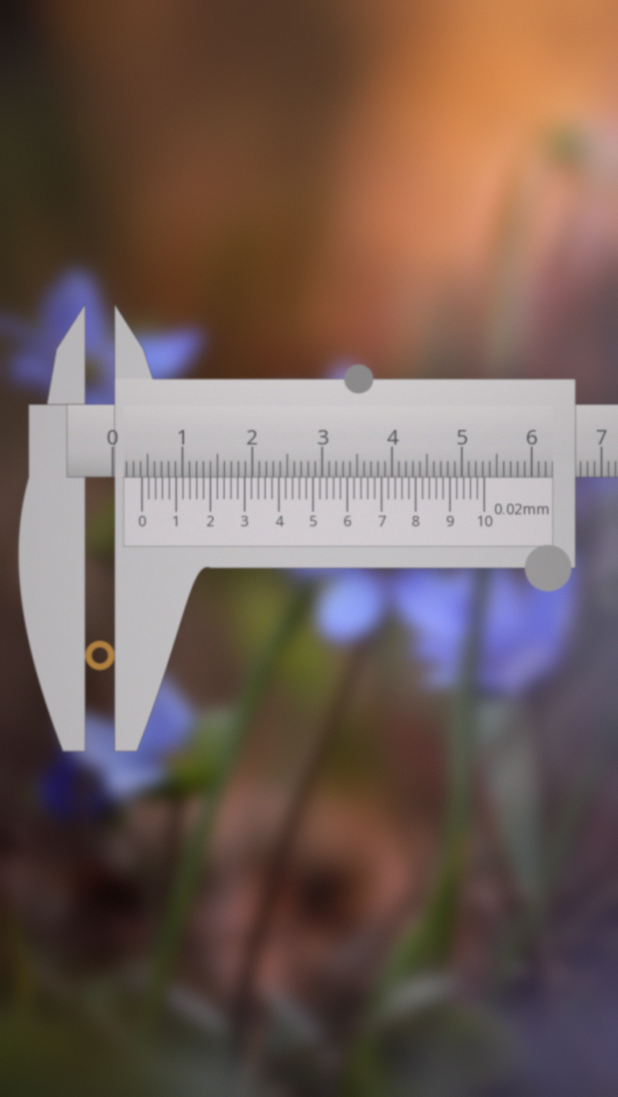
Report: 4.2 mm
